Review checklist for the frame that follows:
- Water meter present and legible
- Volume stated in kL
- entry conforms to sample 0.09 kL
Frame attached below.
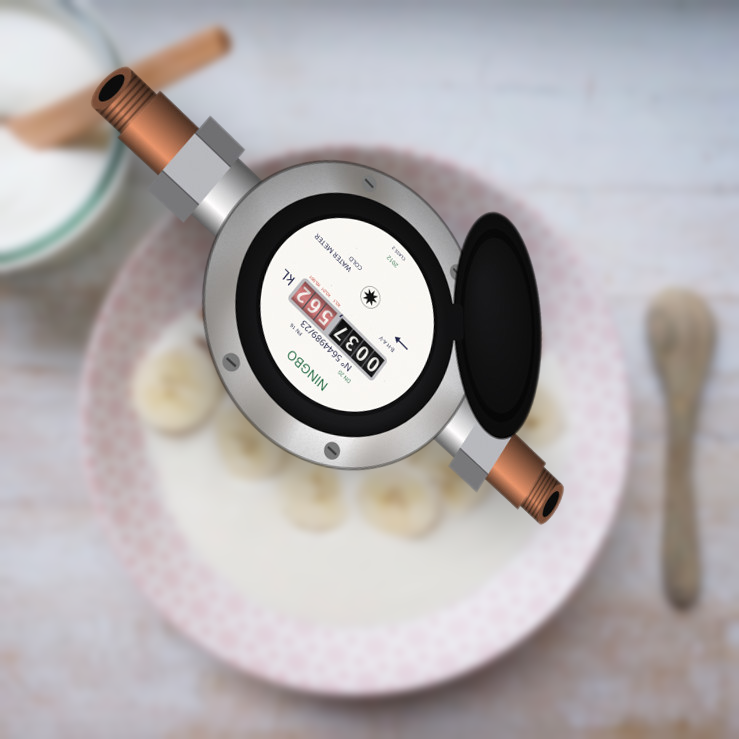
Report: 37.562 kL
